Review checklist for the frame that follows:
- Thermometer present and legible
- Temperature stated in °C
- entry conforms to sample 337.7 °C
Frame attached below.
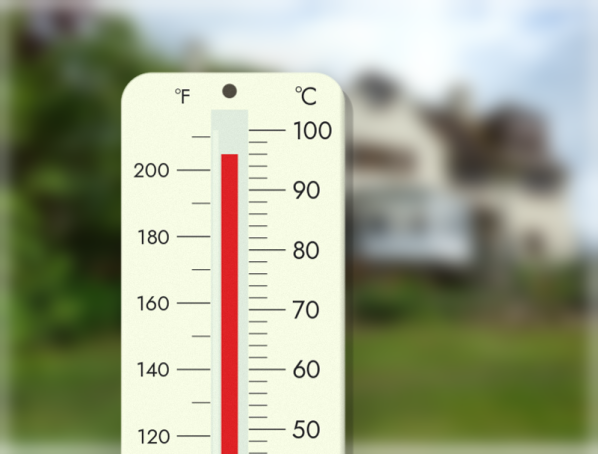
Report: 96 °C
